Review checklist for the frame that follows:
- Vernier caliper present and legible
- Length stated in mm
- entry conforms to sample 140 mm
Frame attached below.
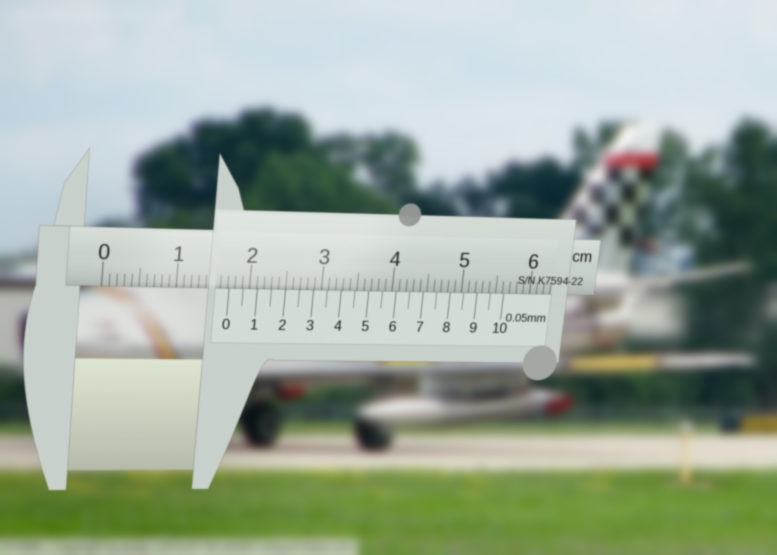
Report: 17.2 mm
